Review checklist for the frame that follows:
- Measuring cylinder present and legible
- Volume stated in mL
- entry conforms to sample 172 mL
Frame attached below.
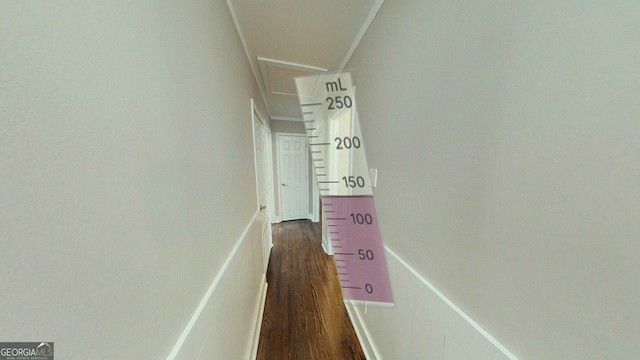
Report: 130 mL
